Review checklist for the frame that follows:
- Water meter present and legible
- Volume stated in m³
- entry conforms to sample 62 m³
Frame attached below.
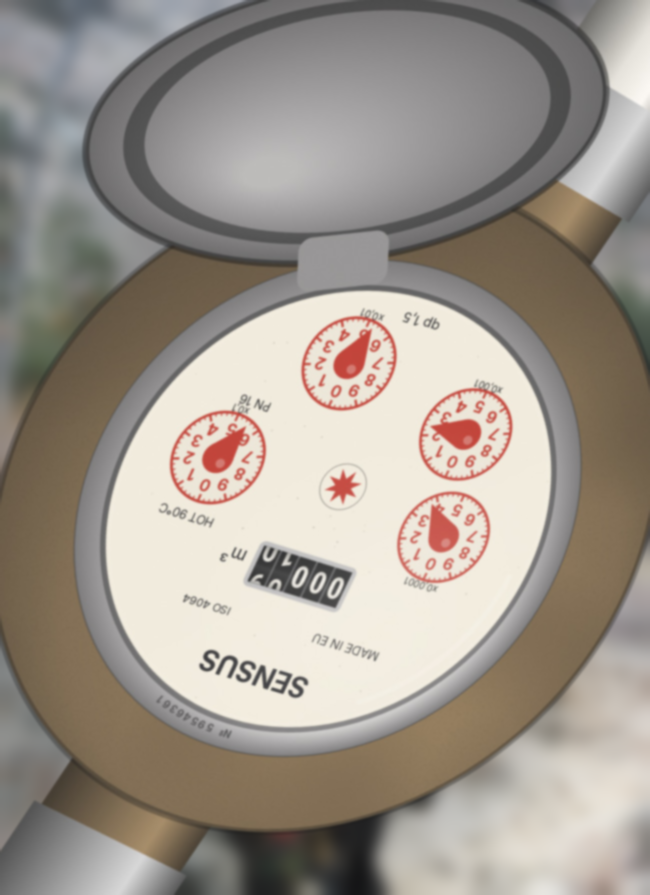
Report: 9.5523 m³
